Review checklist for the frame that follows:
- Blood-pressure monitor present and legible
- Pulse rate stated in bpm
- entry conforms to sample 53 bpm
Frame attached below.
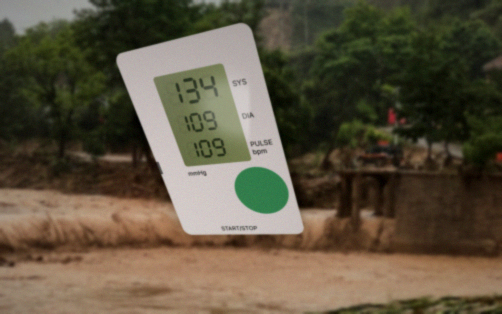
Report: 109 bpm
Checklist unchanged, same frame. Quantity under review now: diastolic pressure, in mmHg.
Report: 109 mmHg
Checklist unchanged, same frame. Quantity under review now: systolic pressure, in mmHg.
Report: 134 mmHg
